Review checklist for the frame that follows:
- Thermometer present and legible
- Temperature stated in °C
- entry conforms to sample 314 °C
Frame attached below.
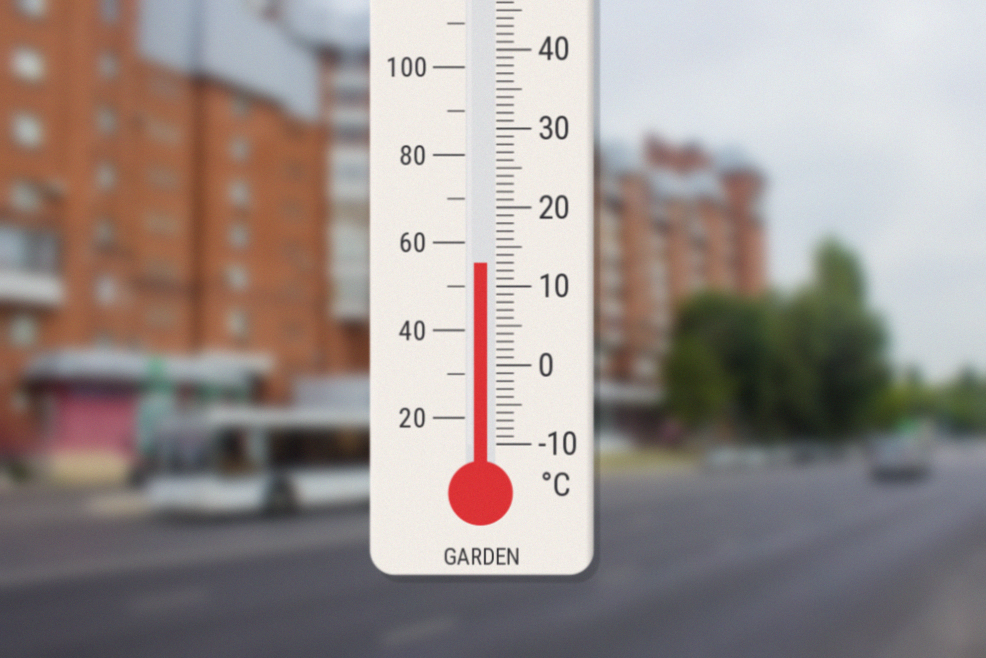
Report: 13 °C
